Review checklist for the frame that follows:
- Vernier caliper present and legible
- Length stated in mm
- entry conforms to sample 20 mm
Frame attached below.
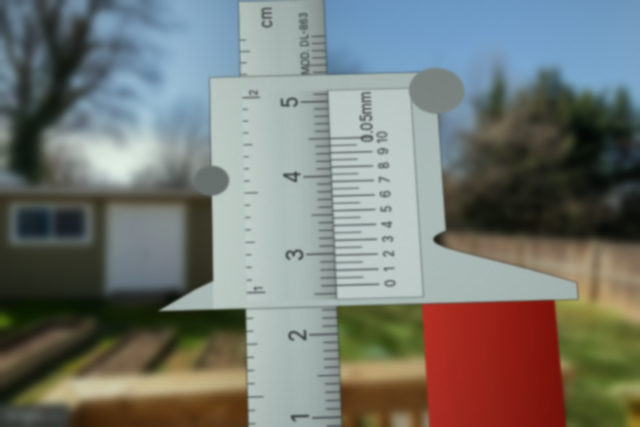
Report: 26.0 mm
